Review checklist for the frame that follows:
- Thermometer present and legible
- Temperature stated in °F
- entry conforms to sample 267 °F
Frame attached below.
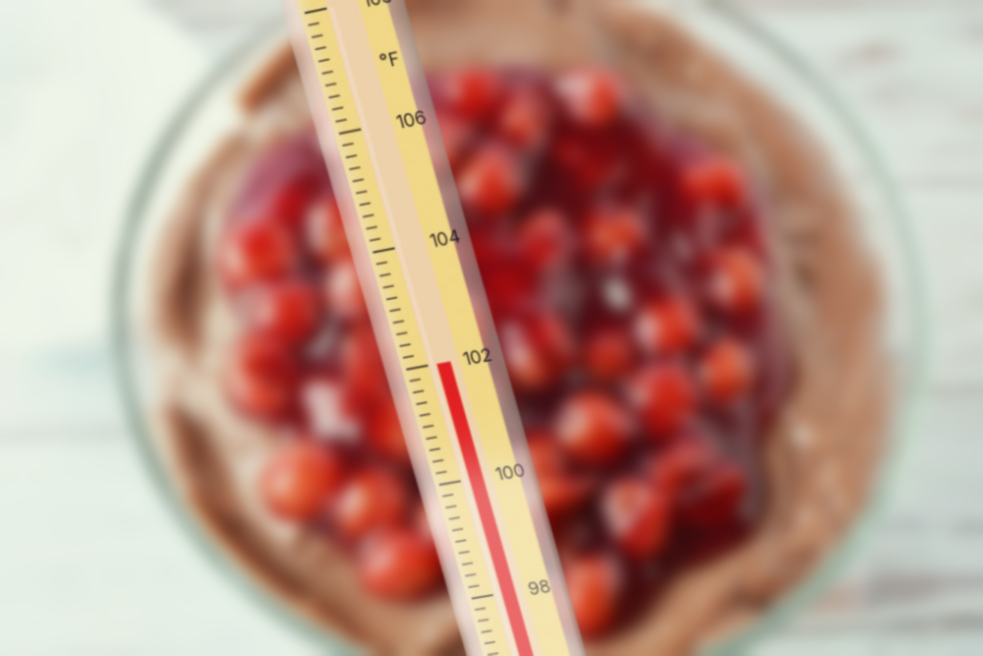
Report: 102 °F
